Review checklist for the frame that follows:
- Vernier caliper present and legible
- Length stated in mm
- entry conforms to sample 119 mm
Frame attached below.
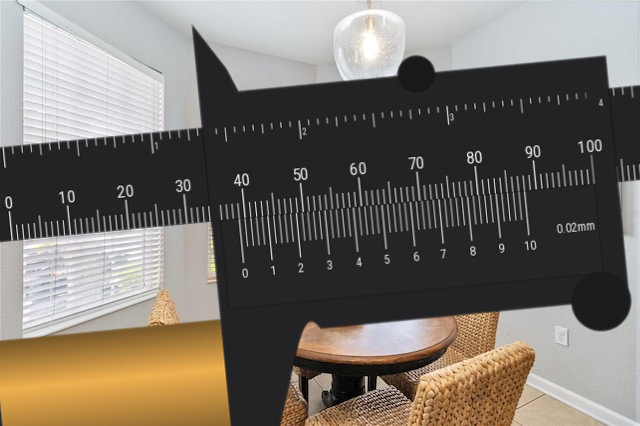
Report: 39.0 mm
